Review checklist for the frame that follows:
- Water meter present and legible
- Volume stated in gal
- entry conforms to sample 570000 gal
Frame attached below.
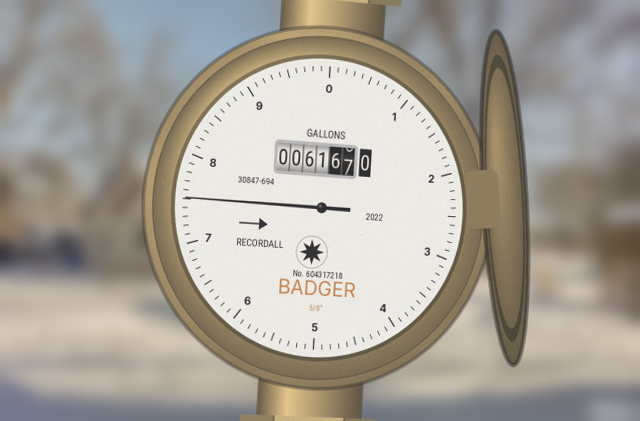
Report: 61667.5 gal
